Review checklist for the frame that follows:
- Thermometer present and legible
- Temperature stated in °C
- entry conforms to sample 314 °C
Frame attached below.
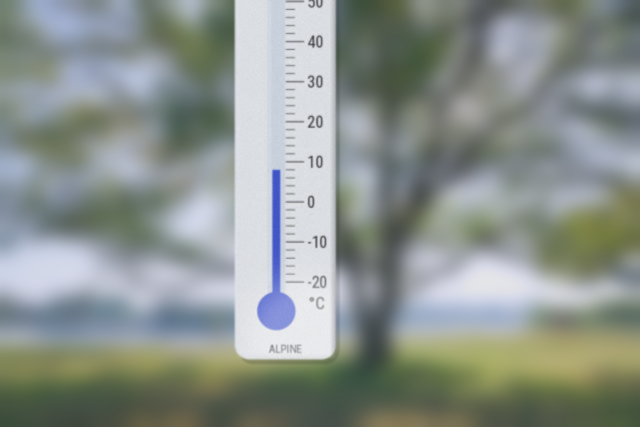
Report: 8 °C
